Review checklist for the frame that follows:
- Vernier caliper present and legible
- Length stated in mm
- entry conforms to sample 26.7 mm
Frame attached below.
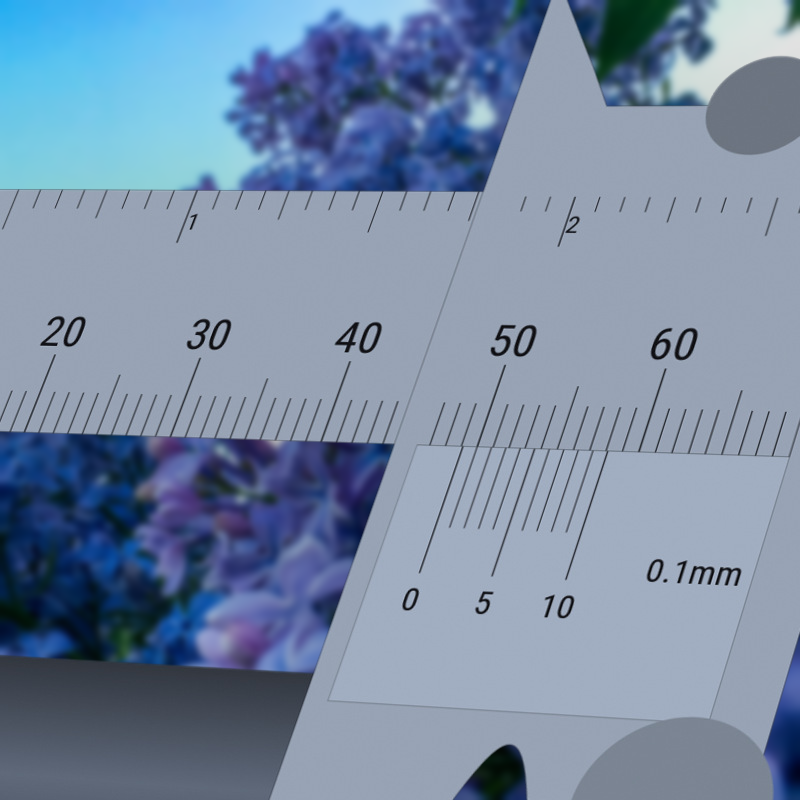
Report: 49.1 mm
